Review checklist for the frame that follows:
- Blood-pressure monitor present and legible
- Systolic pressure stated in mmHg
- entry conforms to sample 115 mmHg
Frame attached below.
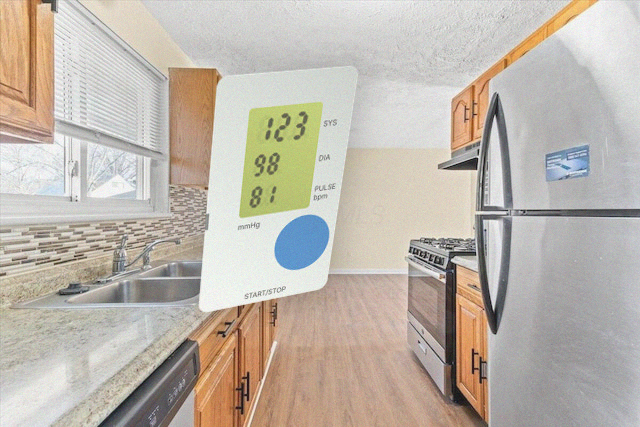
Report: 123 mmHg
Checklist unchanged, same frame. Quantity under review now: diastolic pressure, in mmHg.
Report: 98 mmHg
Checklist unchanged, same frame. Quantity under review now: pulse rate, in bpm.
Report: 81 bpm
